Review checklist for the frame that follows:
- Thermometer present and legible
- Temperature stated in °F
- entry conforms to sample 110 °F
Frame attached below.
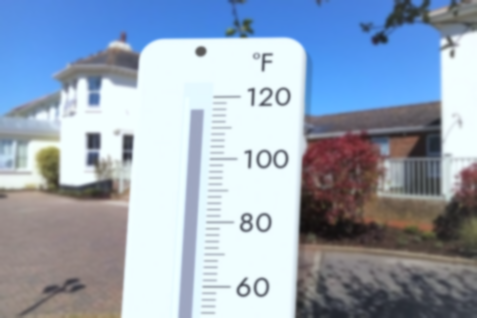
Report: 116 °F
